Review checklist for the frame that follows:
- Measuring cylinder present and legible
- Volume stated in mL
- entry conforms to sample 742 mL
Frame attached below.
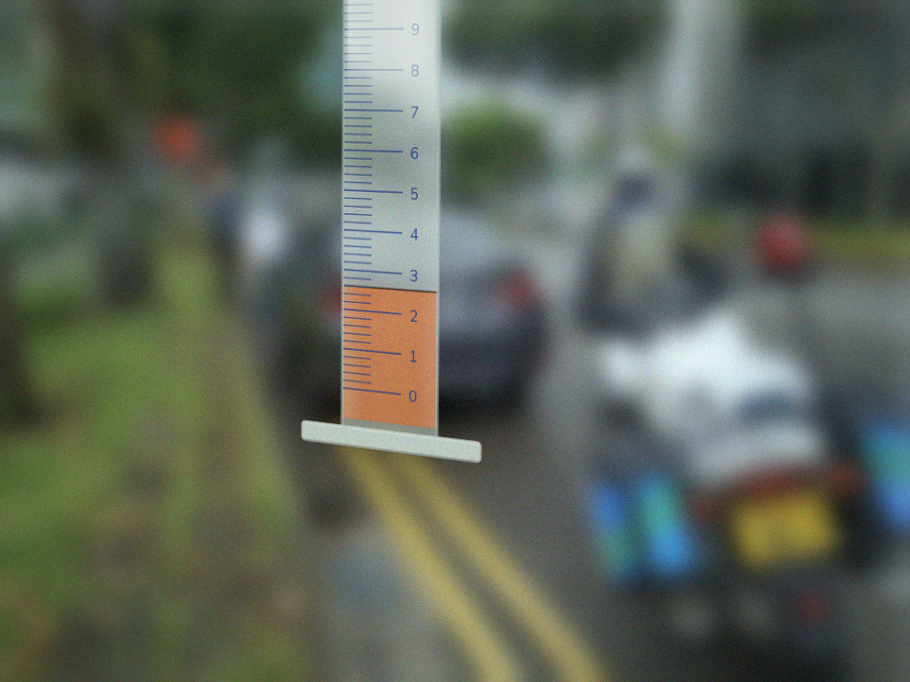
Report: 2.6 mL
